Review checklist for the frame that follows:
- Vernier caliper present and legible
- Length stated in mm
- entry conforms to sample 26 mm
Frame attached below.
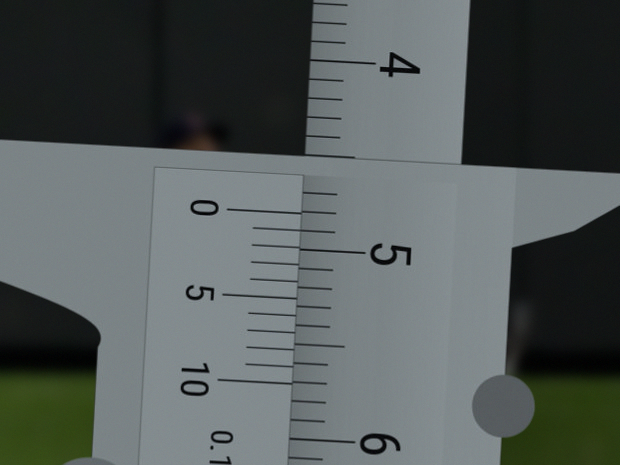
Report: 48.1 mm
